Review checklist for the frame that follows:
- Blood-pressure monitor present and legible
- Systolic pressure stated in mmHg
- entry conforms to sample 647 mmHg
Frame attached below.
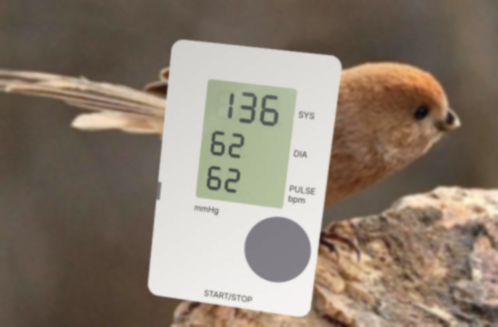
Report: 136 mmHg
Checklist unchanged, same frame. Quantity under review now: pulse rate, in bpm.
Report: 62 bpm
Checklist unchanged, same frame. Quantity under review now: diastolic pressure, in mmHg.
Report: 62 mmHg
